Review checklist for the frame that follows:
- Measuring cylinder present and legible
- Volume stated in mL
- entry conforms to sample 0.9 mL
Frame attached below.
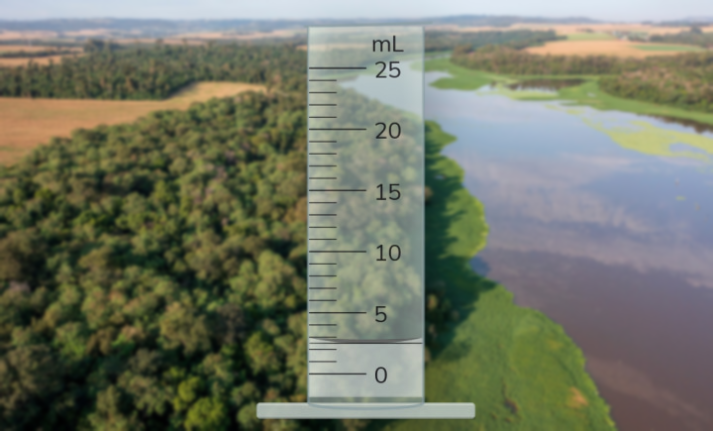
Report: 2.5 mL
